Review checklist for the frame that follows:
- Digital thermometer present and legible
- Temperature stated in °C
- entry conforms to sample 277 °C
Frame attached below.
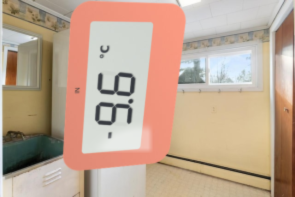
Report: -9.6 °C
